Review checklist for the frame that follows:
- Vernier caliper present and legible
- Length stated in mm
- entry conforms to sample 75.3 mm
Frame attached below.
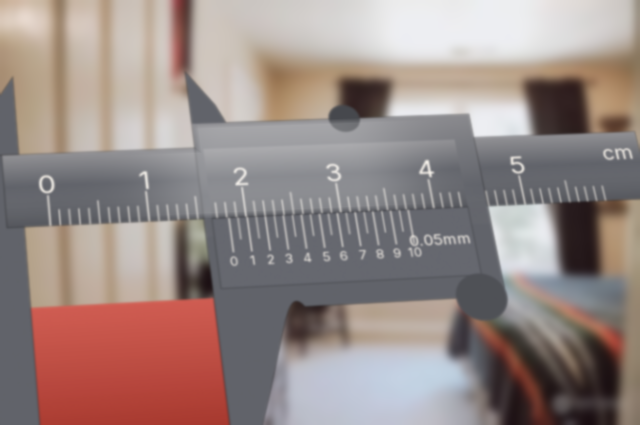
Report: 18.2 mm
